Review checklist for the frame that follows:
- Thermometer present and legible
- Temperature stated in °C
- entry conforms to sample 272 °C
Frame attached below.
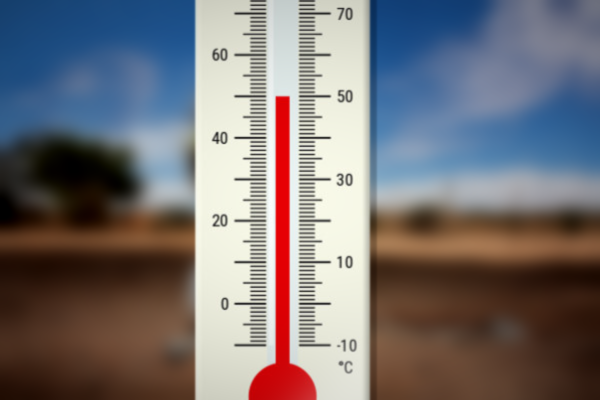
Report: 50 °C
